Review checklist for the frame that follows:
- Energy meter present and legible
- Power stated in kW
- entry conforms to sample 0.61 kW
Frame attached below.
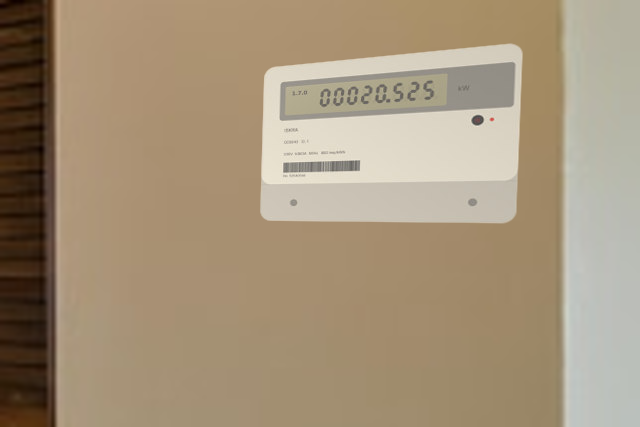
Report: 20.525 kW
